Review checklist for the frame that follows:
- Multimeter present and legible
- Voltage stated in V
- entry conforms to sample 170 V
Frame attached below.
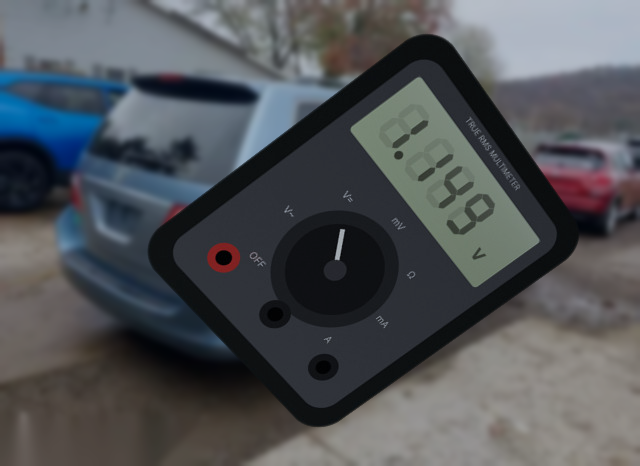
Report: 1.149 V
